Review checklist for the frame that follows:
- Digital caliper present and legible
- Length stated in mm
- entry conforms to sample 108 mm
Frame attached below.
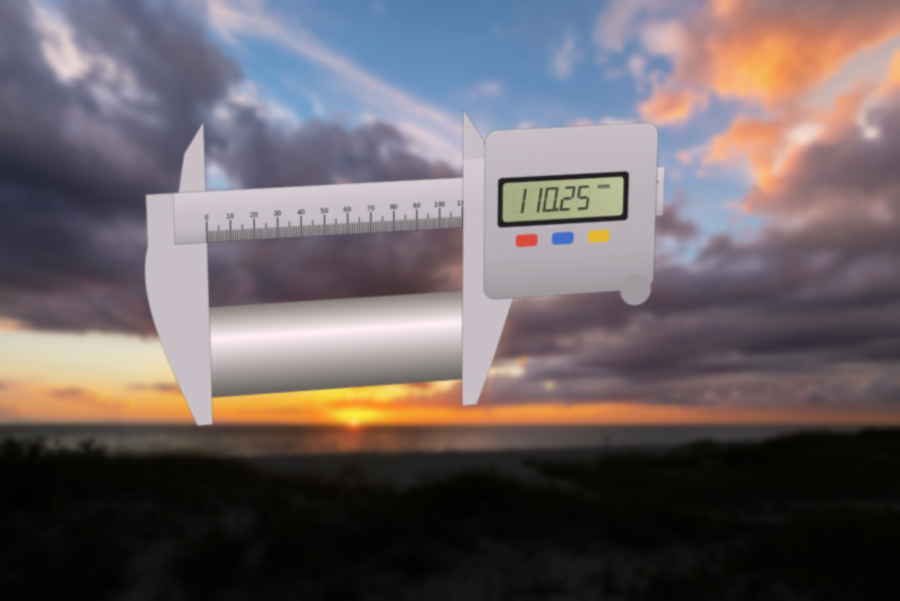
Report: 110.25 mm
